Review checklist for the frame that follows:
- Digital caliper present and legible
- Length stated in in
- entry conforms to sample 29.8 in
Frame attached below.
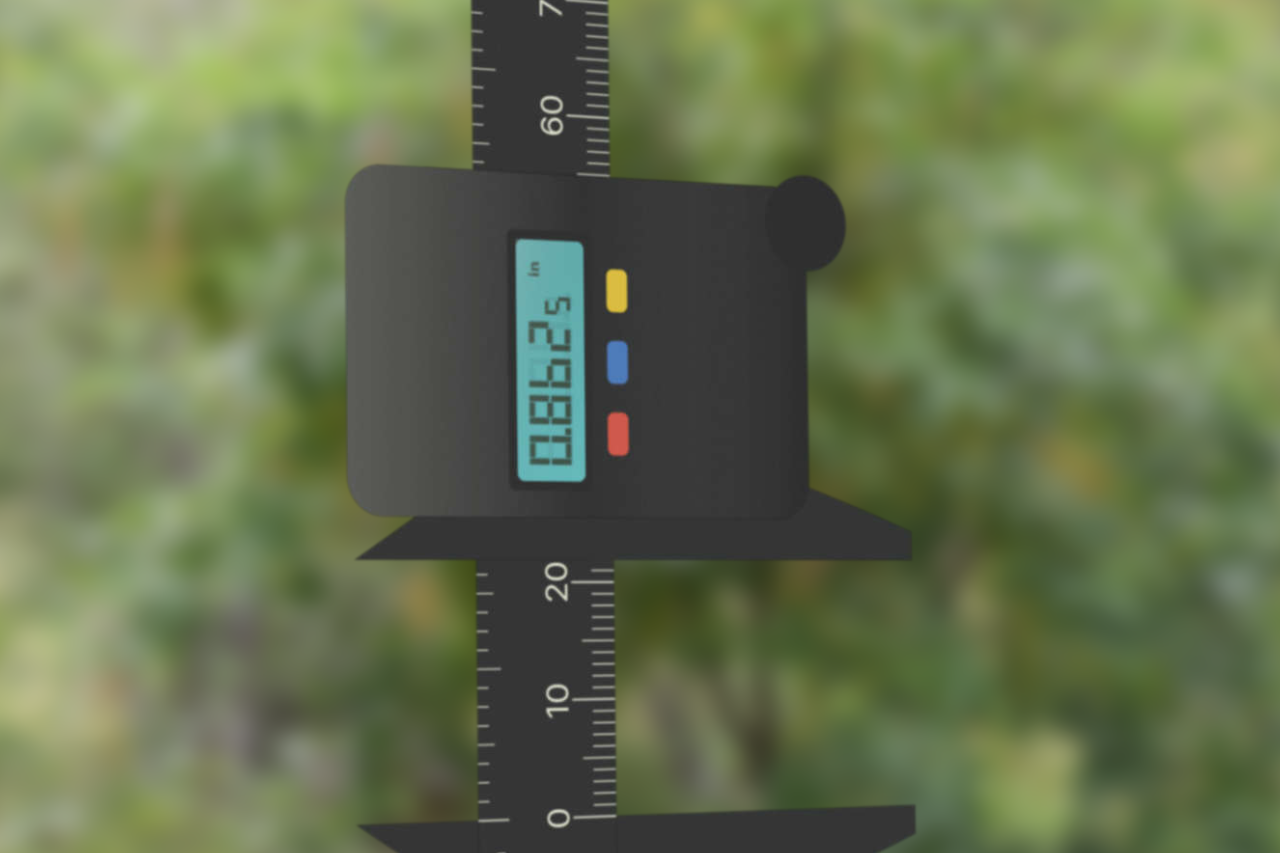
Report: 0.8625 in
